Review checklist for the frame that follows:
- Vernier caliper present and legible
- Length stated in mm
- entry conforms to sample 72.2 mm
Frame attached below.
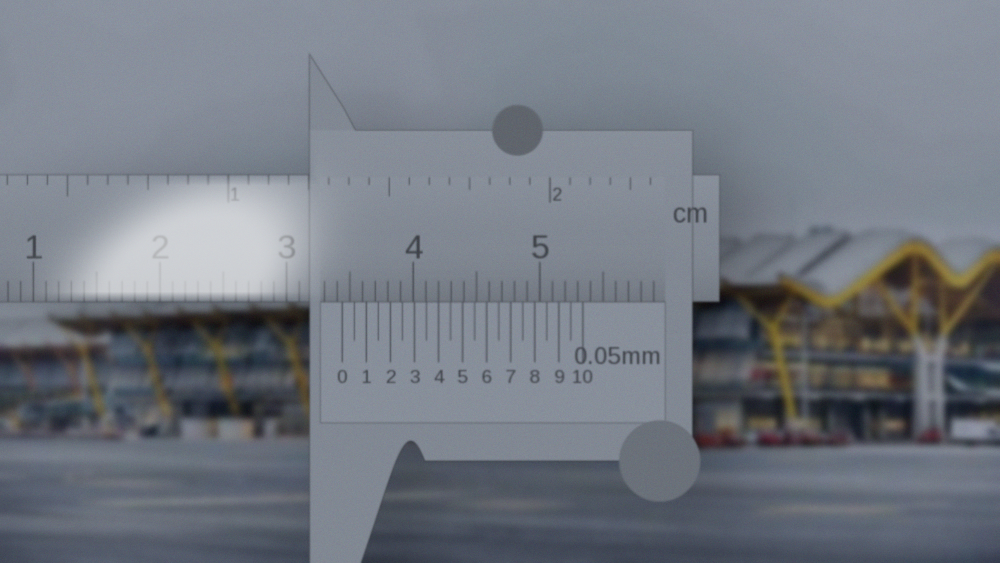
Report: 34.4 mm
